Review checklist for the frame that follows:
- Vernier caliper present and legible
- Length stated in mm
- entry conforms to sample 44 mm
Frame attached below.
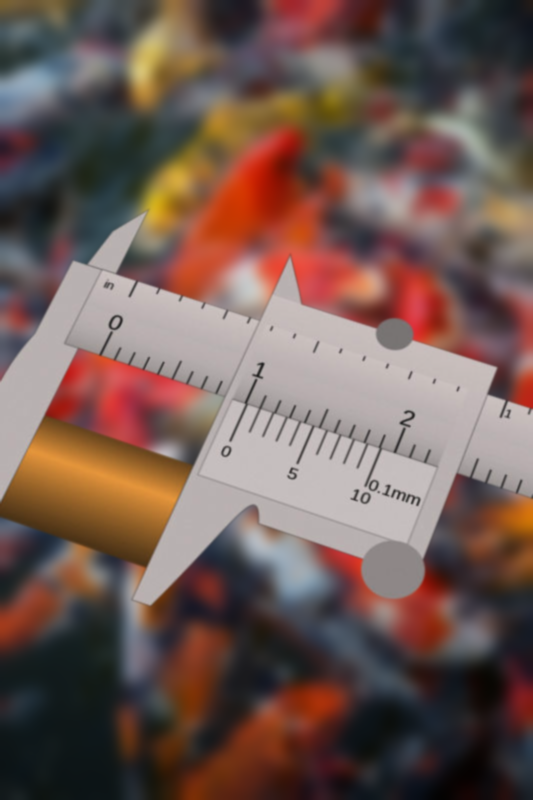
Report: 10.1 mm
